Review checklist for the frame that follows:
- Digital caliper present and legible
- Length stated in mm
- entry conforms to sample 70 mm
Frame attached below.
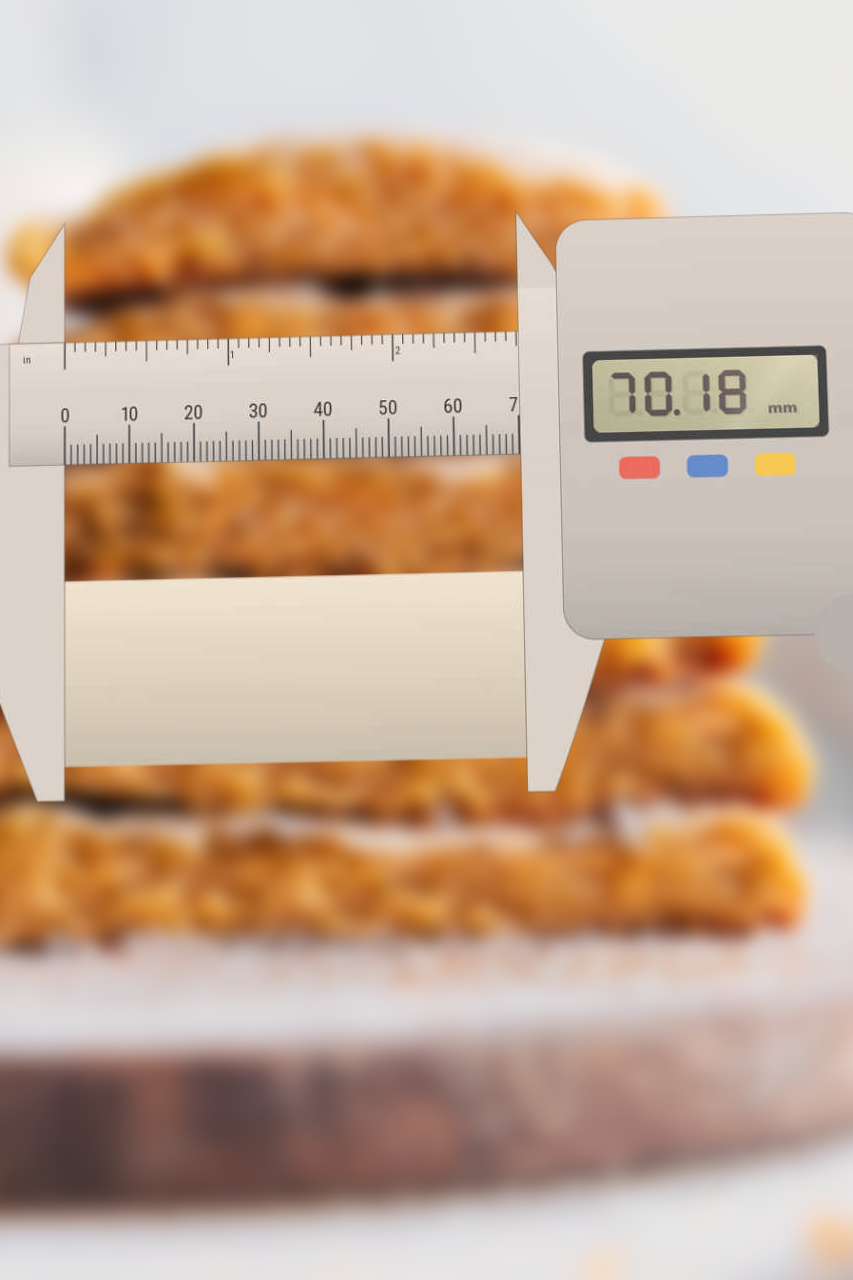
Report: 70.18 mm
